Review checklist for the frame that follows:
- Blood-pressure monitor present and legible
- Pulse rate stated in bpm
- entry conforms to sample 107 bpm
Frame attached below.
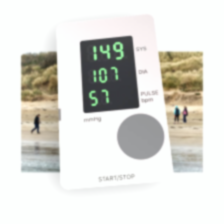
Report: 57 bpm
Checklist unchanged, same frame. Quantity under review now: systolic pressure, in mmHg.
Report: 149 mmHg
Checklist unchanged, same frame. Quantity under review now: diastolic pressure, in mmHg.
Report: 107 mmHg
